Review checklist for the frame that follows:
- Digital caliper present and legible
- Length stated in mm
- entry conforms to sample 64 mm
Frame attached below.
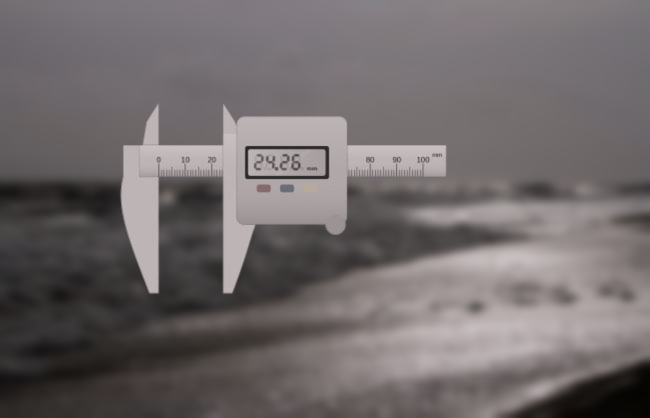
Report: 24.26 mm
